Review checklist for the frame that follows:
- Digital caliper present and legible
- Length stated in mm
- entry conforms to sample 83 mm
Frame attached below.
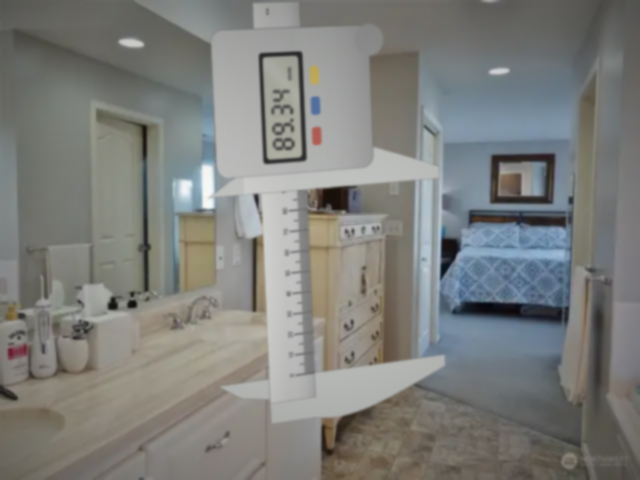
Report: 89.34 mm
